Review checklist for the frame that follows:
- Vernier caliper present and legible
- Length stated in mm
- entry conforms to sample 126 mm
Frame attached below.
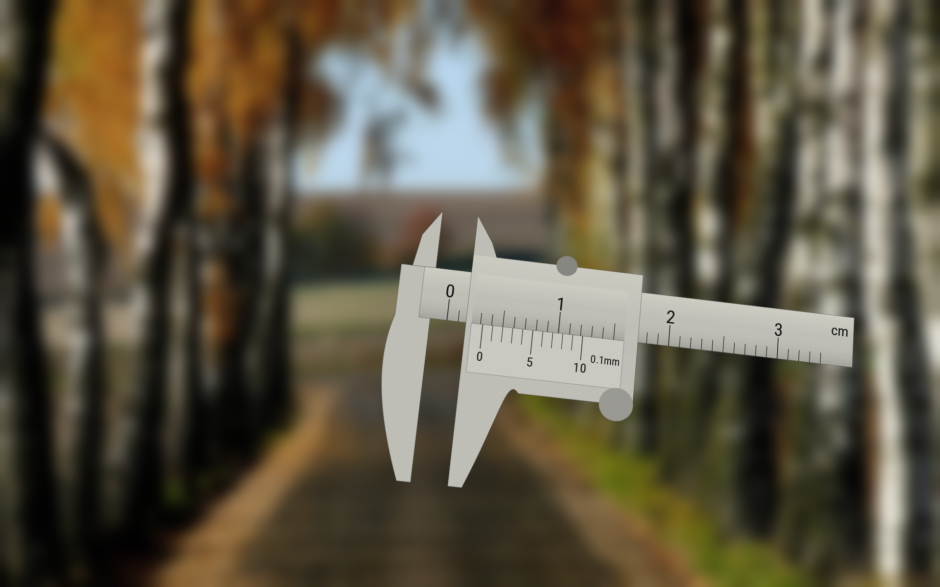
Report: 3.2 mm
